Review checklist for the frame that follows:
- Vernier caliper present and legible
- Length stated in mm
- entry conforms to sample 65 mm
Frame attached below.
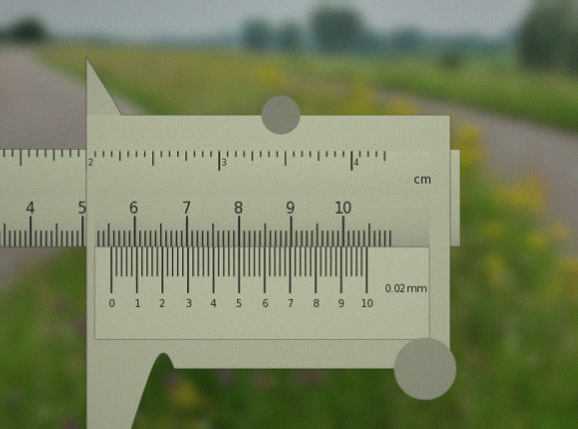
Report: 55.5 mm
